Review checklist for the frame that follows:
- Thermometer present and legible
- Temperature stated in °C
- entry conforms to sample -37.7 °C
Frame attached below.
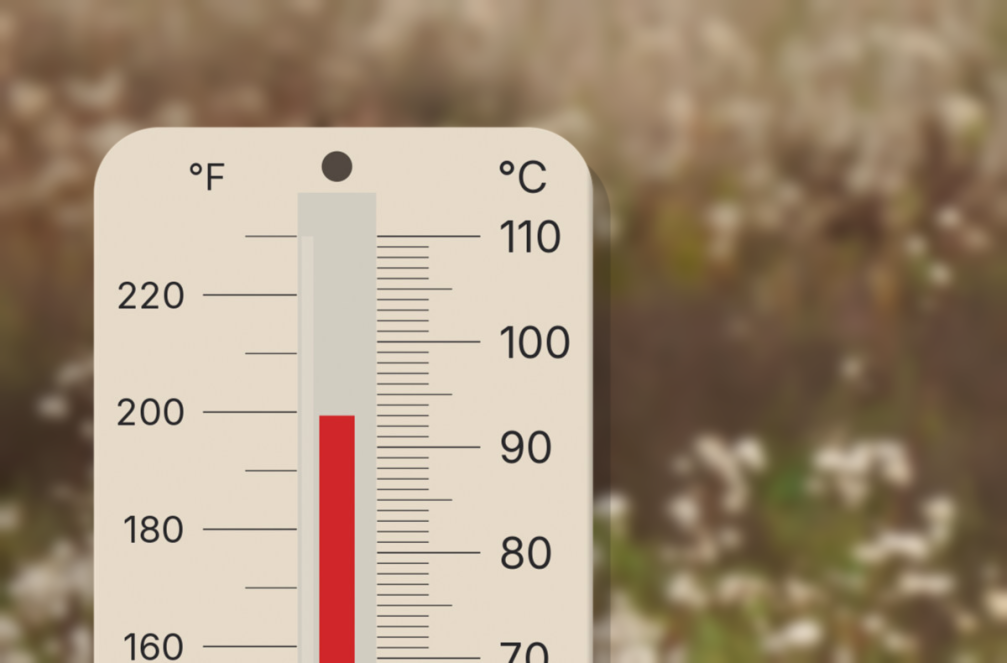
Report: 93 °C
